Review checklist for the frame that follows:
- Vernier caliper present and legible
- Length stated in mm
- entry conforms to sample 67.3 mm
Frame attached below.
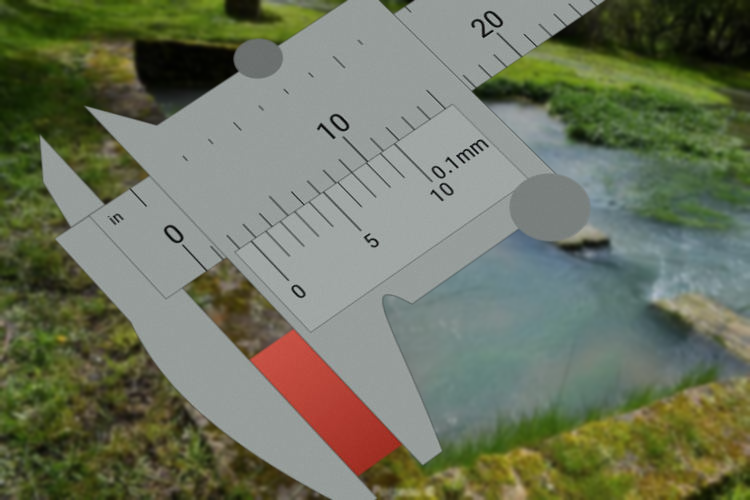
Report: 2.7 mm
